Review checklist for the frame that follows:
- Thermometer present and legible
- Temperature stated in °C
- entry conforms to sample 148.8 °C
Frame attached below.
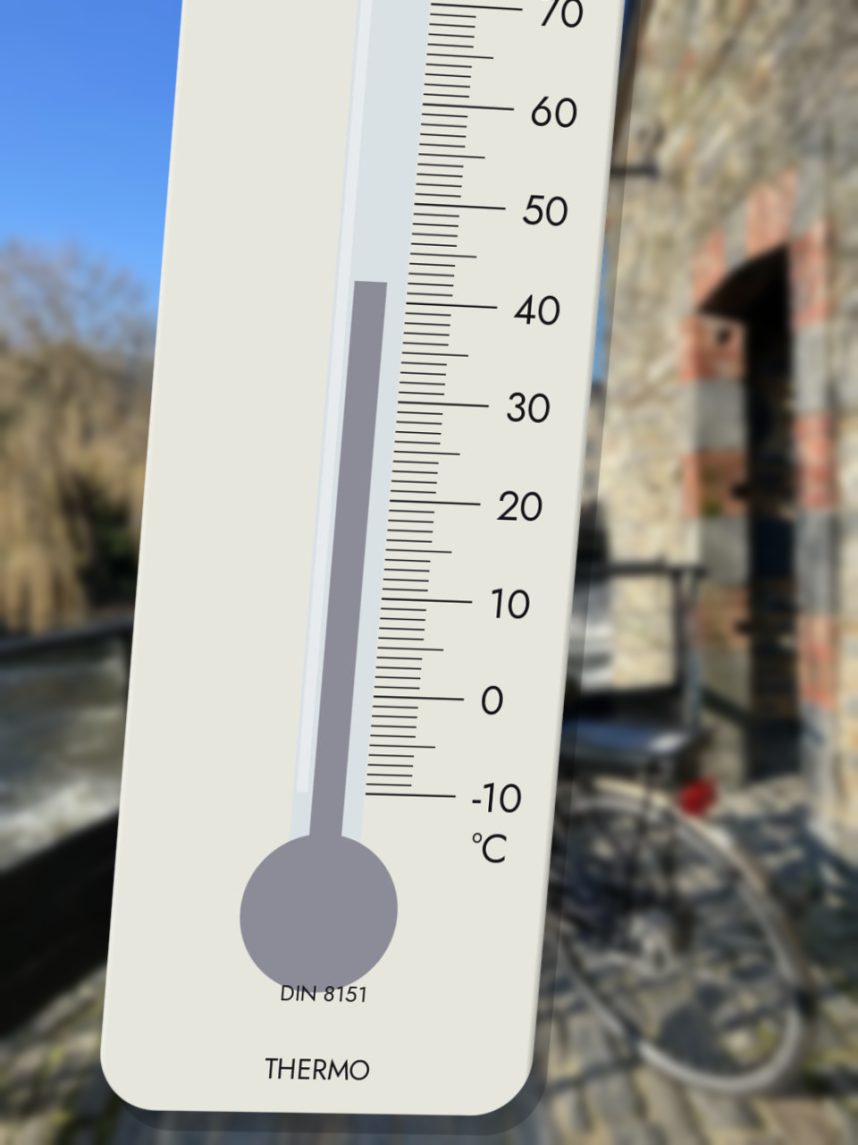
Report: 42 °C
